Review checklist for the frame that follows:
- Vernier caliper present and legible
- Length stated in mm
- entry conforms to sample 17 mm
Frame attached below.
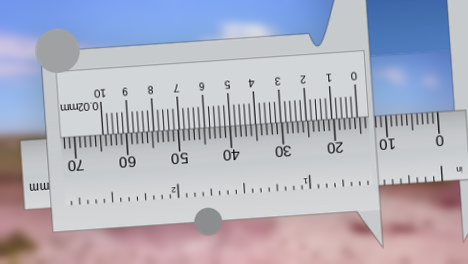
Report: 15.5 mm
